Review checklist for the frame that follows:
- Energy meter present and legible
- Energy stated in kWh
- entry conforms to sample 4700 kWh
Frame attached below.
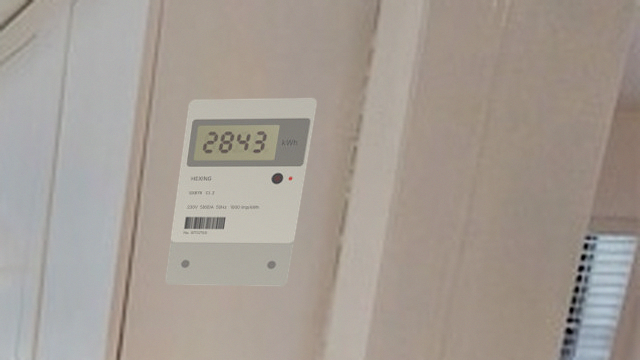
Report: 2843 kWh
